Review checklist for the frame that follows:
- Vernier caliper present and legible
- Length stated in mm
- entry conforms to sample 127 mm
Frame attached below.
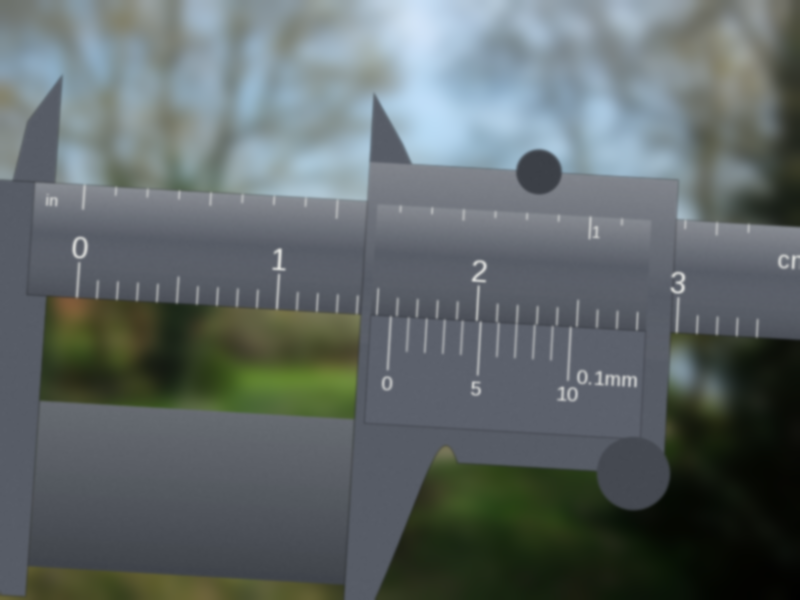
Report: 15.7 mm
